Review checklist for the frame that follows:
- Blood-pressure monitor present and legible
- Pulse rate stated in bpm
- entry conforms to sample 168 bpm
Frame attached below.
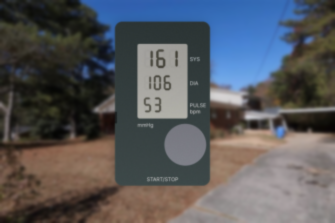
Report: 53 bpm
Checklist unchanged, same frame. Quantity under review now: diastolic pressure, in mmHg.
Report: 106 mmHg
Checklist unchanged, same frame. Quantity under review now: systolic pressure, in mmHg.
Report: 161 mmHg
